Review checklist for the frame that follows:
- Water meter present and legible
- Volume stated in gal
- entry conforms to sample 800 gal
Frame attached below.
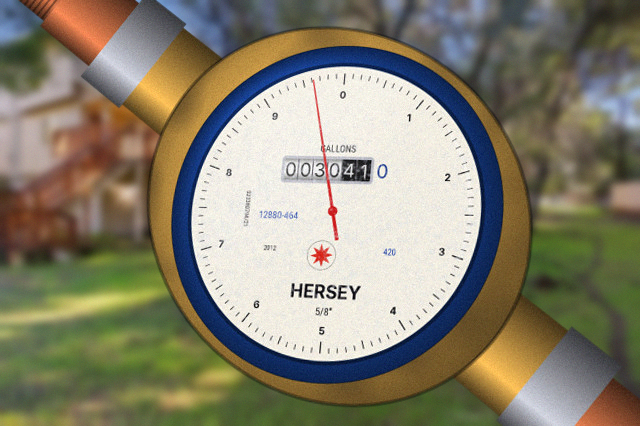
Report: 30409.6 gal
